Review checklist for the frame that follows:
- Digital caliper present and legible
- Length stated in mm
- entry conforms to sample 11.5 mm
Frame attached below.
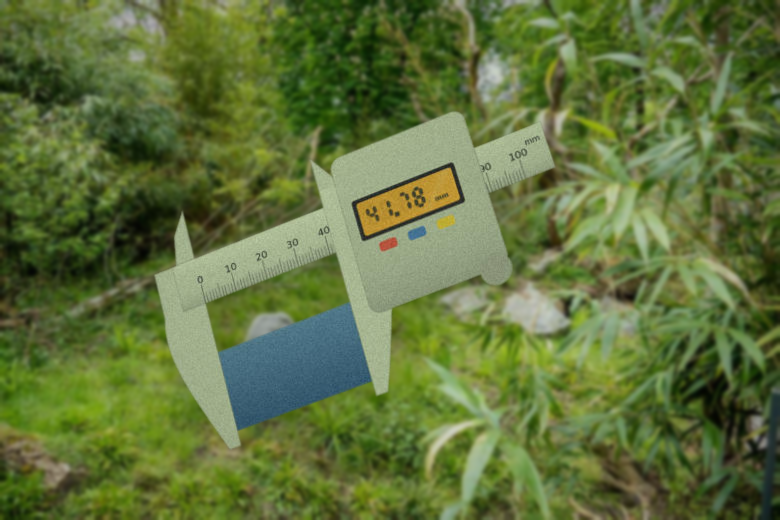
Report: 41.78 mm
